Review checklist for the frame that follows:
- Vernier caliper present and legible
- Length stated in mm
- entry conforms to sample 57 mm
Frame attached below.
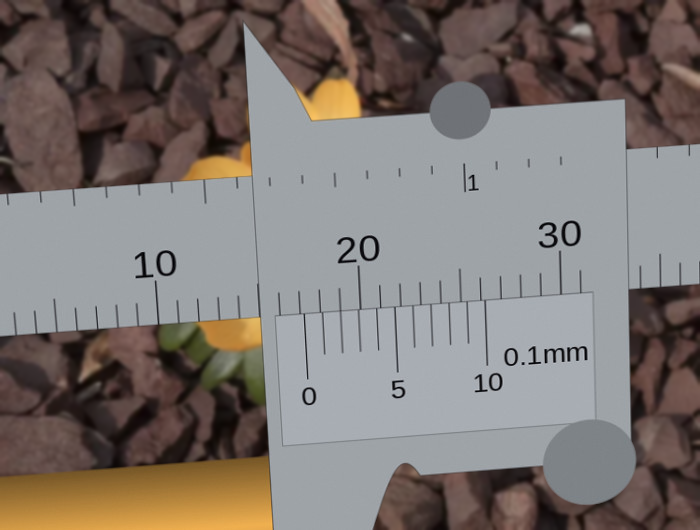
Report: 17.2 mm
